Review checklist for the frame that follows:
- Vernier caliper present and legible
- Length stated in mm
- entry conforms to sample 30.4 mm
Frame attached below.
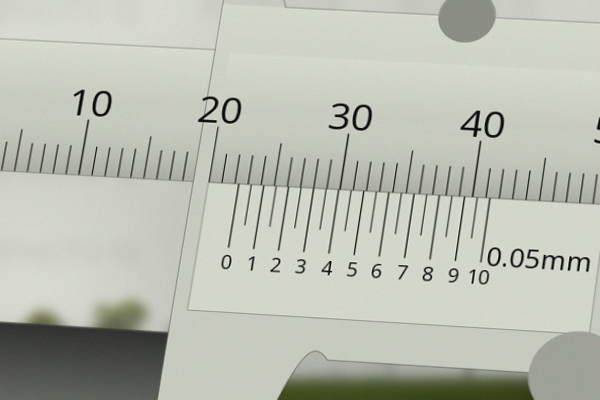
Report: 22.3 mm
